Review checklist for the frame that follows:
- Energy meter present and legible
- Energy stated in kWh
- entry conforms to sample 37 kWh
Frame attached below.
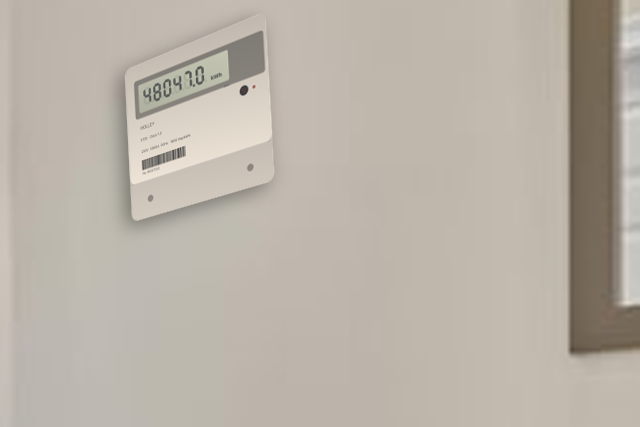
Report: 48047.0 kWh
